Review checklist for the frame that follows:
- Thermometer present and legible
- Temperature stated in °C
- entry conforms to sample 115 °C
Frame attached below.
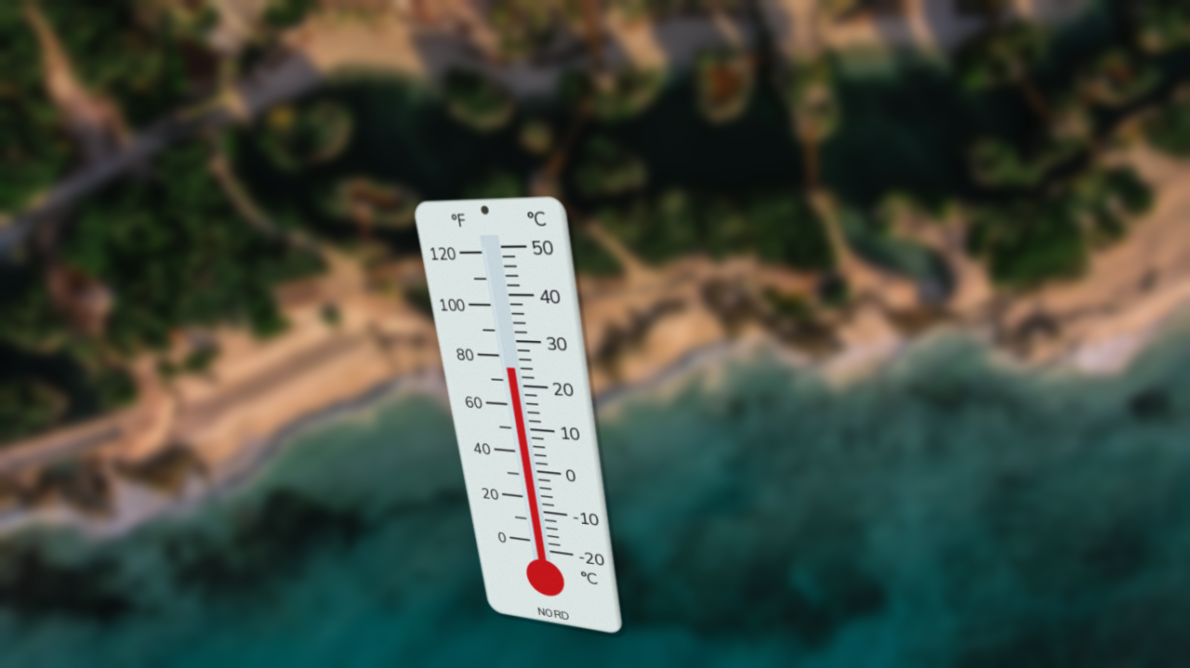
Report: 24 °C
